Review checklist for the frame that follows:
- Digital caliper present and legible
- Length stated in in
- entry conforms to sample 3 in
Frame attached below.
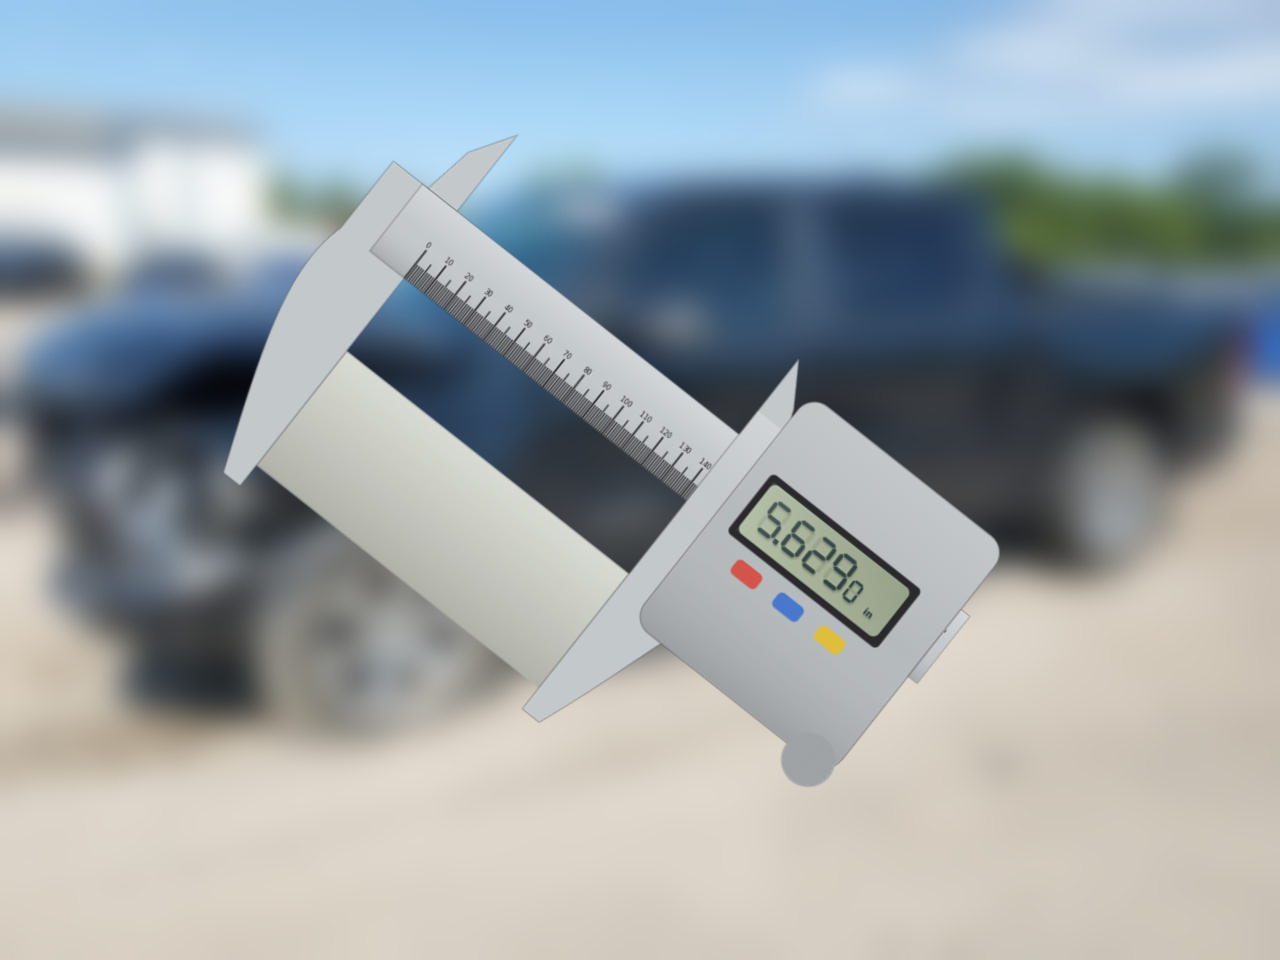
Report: 5.6290 in
